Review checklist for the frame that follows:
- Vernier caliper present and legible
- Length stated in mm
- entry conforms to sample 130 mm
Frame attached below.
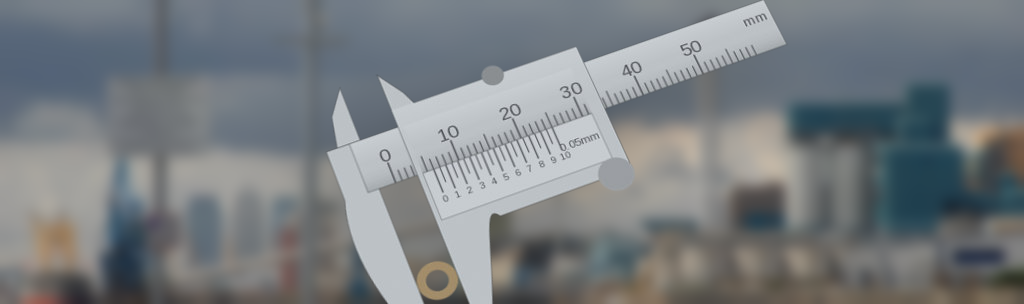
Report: 6.0 mm
